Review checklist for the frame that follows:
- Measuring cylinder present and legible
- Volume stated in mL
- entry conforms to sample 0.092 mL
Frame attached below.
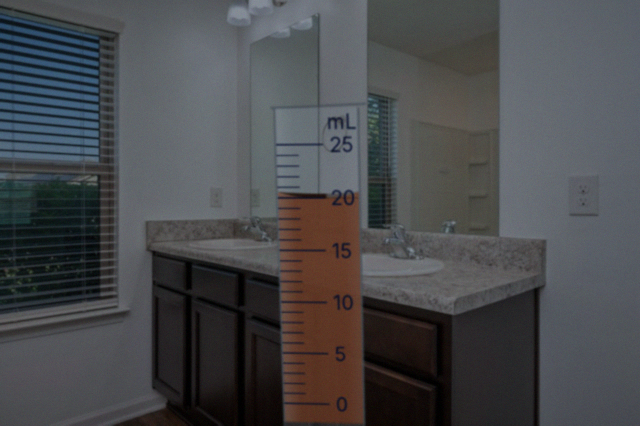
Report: 20 mL
